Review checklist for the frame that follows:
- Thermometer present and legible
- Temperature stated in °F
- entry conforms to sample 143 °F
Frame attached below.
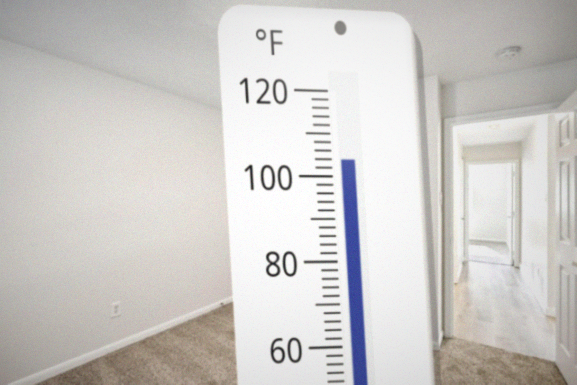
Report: 104 °F
